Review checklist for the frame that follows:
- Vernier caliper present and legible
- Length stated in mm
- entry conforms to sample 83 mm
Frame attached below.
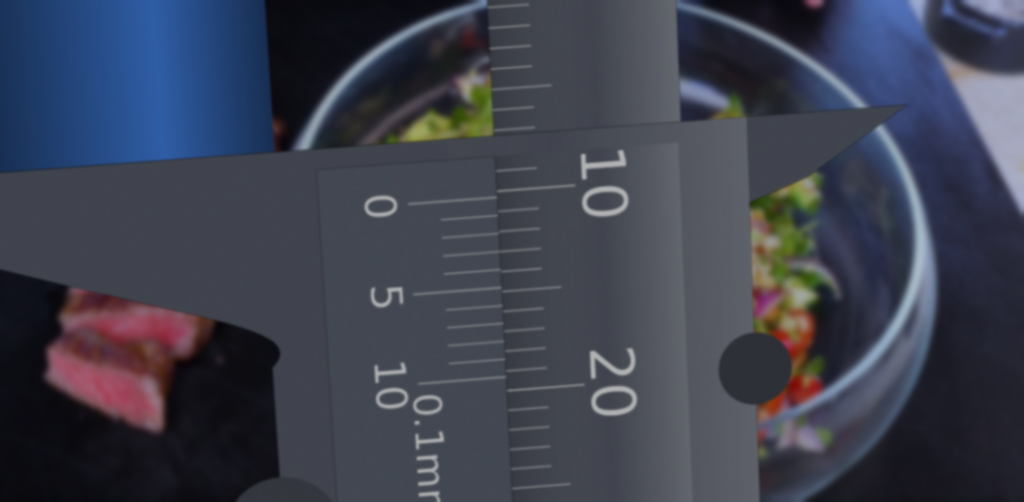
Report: 10.3 mm
